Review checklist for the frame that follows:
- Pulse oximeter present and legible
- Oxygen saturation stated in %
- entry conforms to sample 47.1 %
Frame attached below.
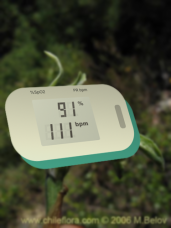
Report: 91 %
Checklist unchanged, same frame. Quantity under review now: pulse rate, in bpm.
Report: 111 bpm
